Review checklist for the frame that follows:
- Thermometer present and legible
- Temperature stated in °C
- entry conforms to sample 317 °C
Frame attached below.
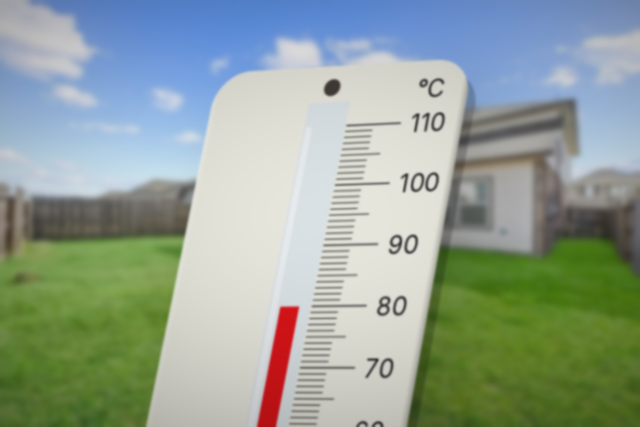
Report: 80 °C
